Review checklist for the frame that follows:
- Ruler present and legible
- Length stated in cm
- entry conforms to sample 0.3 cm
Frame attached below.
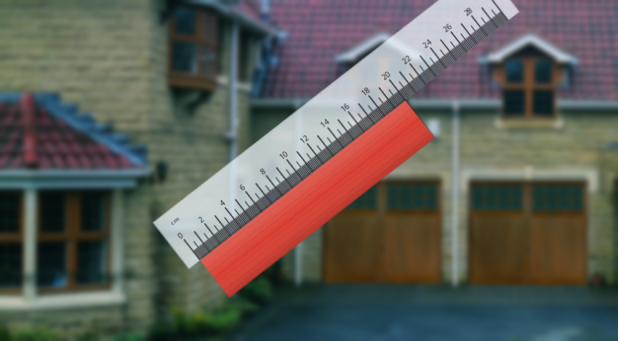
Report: 20 cm
